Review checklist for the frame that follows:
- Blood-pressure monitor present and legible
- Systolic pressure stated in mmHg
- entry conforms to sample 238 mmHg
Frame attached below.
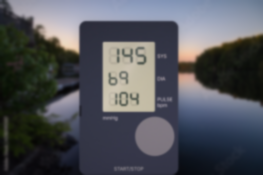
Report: 145 mmHg
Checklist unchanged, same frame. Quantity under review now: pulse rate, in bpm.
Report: 104 bpm
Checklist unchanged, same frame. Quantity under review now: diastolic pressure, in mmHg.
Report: 69 mmHg
